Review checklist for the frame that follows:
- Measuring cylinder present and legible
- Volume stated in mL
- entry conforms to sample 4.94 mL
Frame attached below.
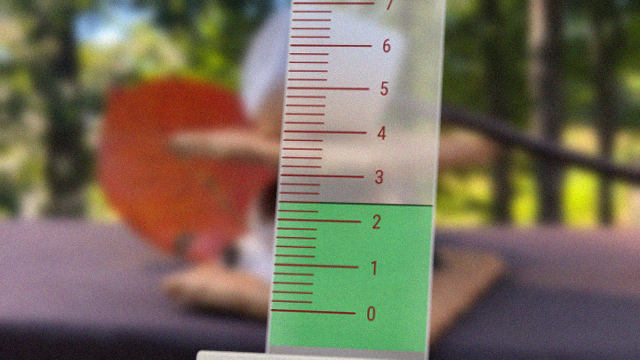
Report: 2.4 mL
